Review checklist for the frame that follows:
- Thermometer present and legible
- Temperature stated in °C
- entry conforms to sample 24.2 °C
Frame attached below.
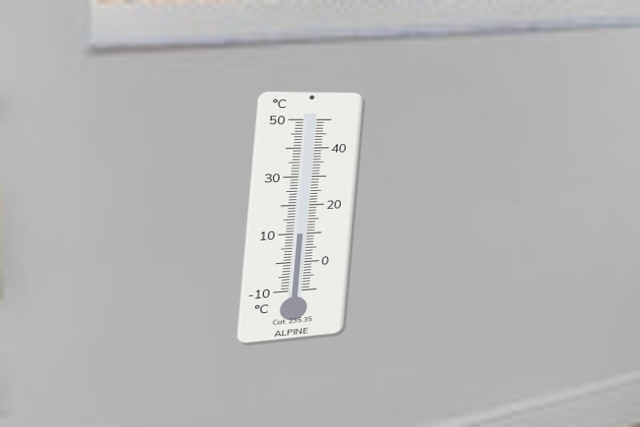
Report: 10 °C
